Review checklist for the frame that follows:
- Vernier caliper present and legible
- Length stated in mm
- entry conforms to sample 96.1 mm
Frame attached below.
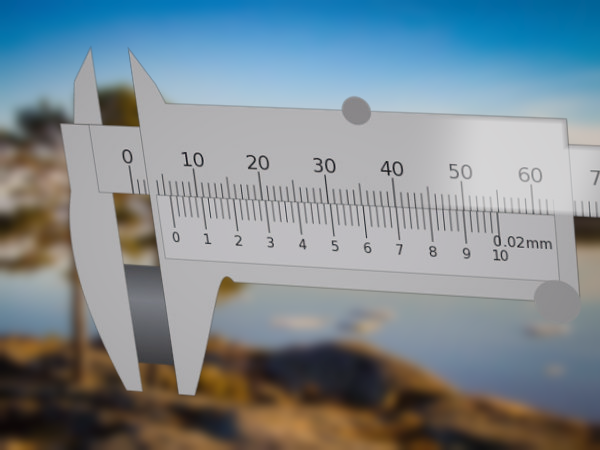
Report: 5.8 mm
